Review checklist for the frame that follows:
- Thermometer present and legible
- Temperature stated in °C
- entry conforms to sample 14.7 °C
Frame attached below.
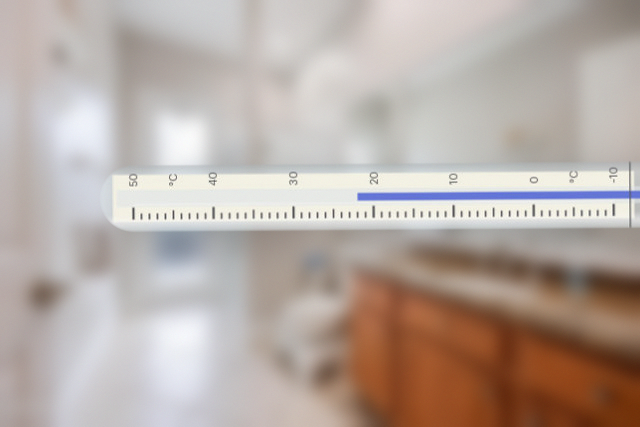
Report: 22 °C
